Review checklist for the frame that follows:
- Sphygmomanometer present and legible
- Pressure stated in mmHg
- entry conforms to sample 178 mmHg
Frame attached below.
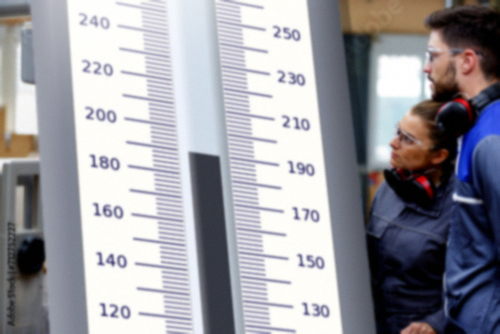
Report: 190 mmHg
